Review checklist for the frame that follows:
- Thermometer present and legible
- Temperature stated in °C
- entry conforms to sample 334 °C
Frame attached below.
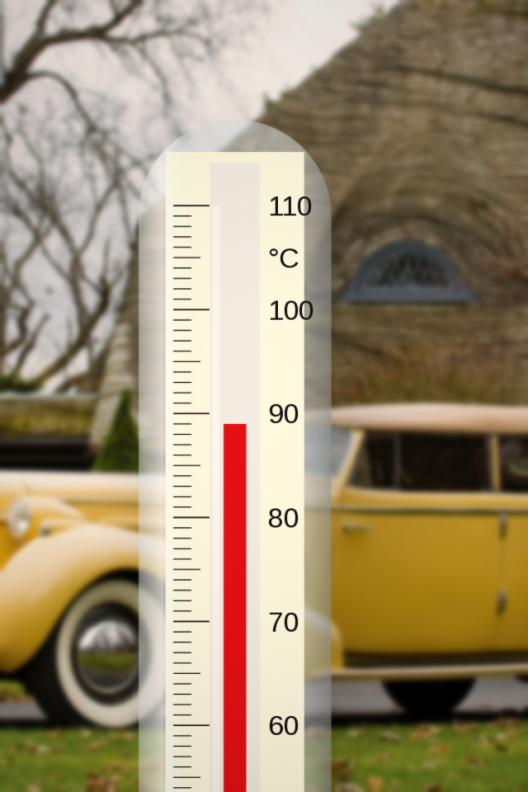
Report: 89 °C
